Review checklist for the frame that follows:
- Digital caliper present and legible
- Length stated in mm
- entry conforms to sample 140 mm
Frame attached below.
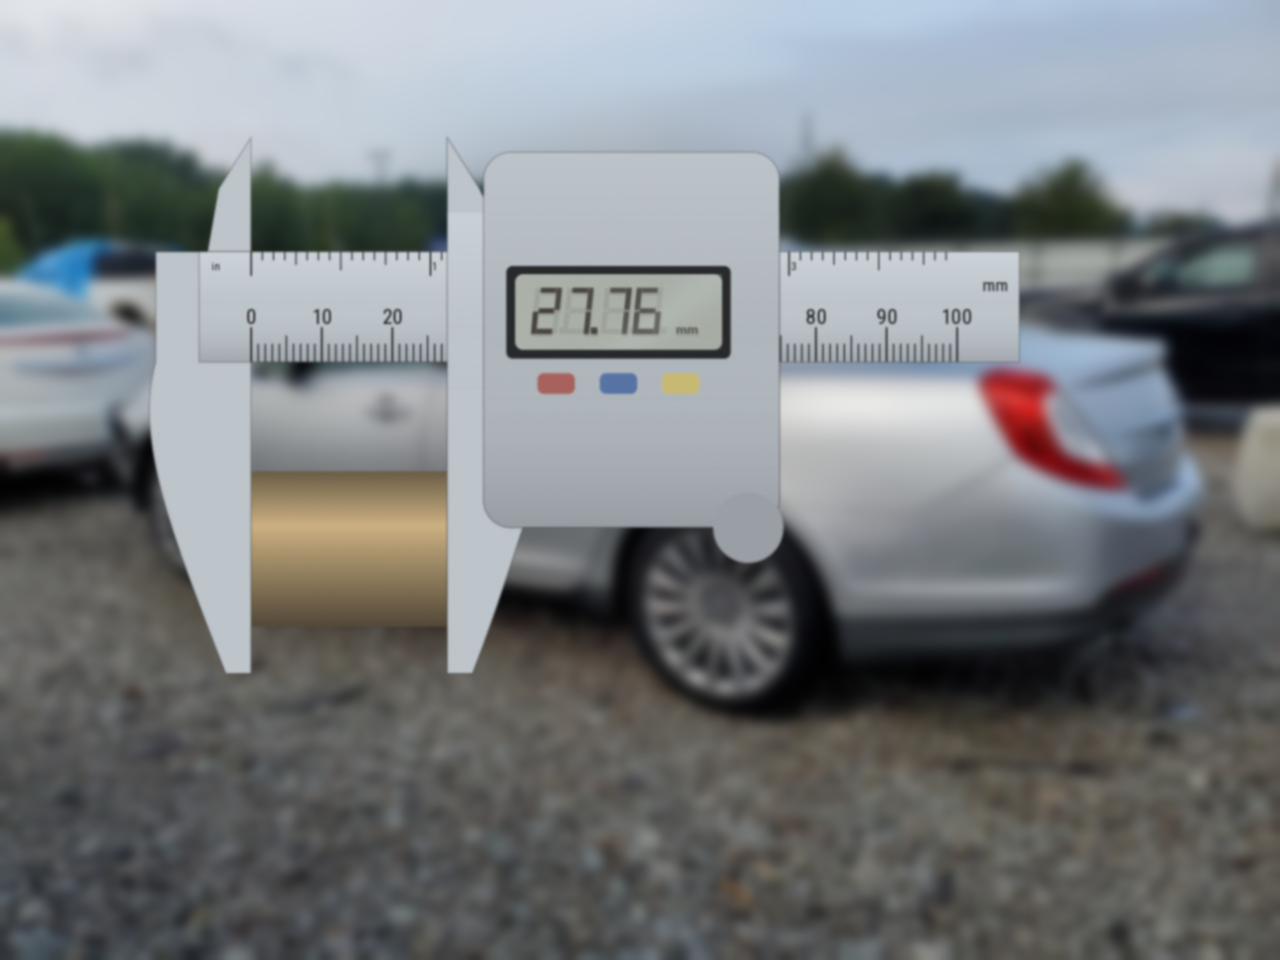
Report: 27.76 mm
